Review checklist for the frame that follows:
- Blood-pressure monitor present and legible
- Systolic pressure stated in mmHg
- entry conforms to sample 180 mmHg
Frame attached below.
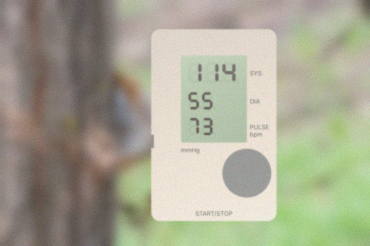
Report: 114 mmHg
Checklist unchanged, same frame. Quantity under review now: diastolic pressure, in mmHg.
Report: 55 mmHg
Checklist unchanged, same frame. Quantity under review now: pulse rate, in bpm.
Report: 73 bpm
